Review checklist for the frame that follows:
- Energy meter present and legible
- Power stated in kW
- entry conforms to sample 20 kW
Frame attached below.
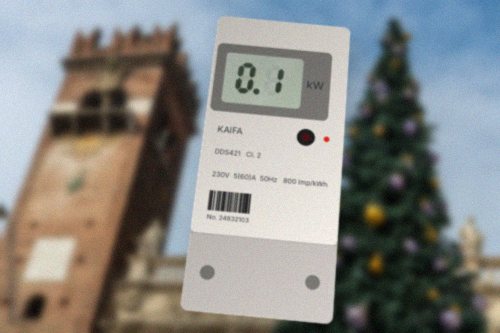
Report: 0.1 kW
